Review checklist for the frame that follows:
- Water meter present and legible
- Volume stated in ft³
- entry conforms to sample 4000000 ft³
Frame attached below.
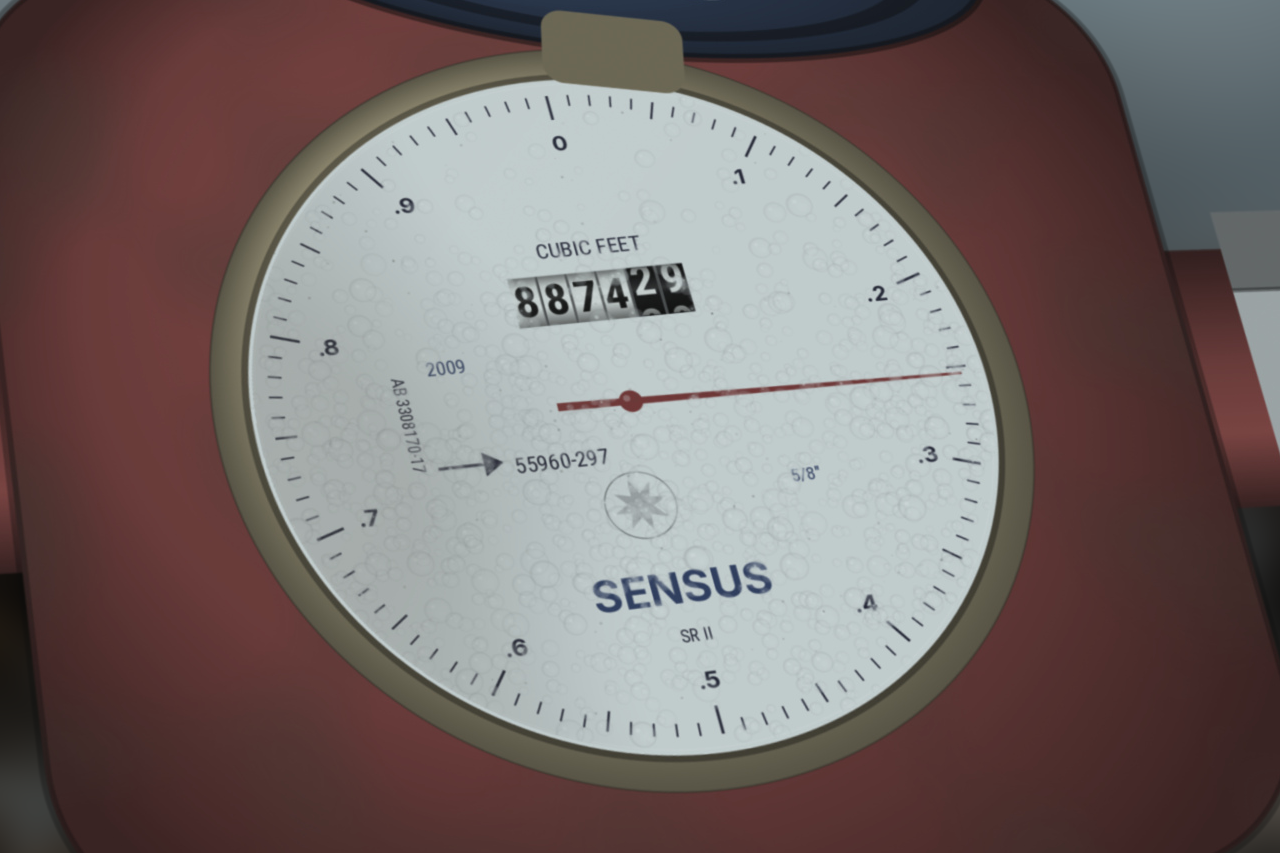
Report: 887429.25 ft³
